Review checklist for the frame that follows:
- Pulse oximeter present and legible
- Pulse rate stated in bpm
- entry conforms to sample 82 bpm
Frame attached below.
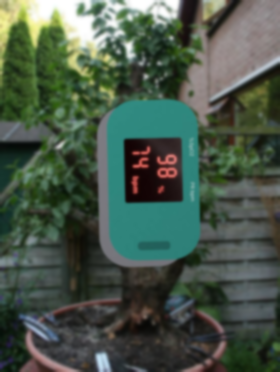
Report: 74 bpm
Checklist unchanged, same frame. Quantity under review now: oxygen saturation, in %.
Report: 98 %
